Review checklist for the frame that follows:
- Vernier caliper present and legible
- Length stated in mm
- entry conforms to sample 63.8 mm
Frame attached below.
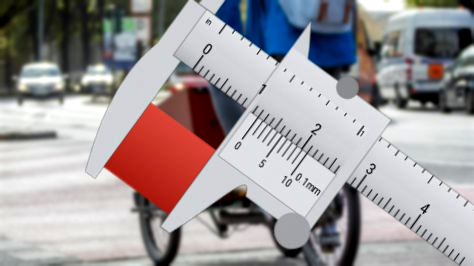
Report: 12.0 mm
